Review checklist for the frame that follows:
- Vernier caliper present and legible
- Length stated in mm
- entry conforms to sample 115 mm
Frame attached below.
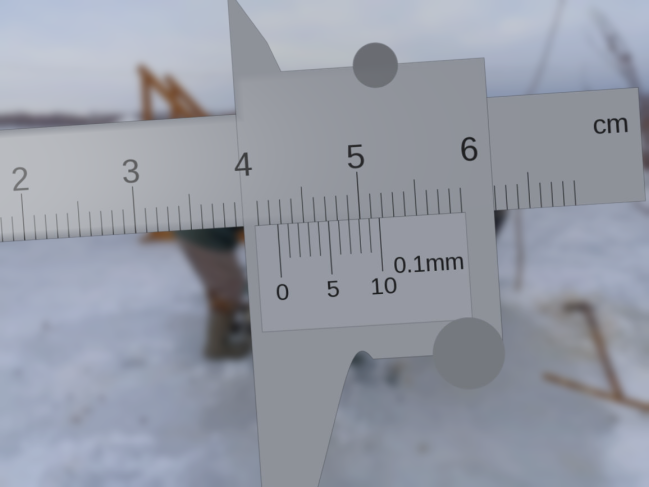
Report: 42.7 mm
